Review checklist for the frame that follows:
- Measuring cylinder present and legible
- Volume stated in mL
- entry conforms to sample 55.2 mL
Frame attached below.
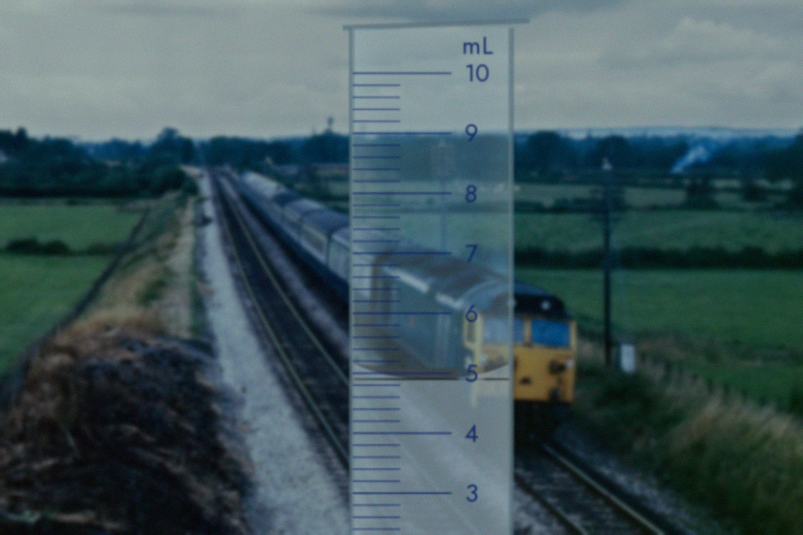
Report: 4.9 mL
